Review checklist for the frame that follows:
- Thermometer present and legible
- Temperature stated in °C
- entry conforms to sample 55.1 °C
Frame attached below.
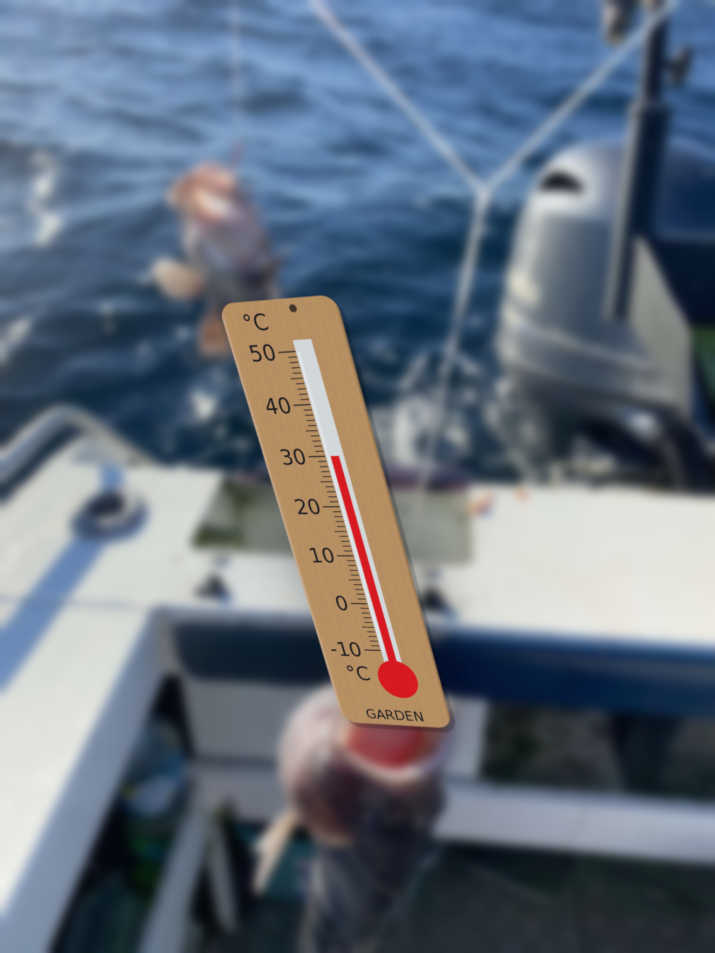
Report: 30 °C
